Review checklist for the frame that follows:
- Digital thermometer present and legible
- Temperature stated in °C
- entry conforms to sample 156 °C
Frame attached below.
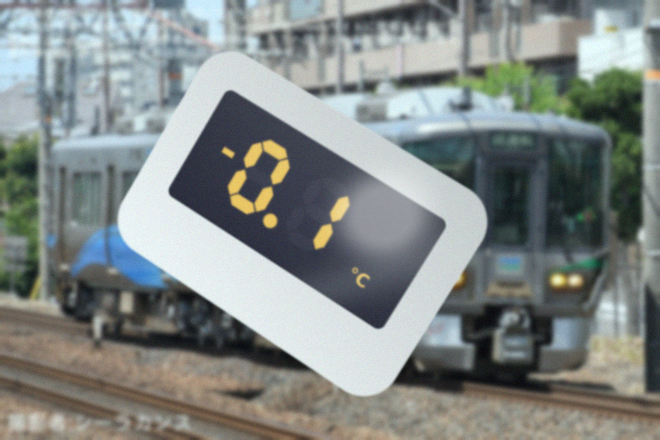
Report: -0.1 °C
